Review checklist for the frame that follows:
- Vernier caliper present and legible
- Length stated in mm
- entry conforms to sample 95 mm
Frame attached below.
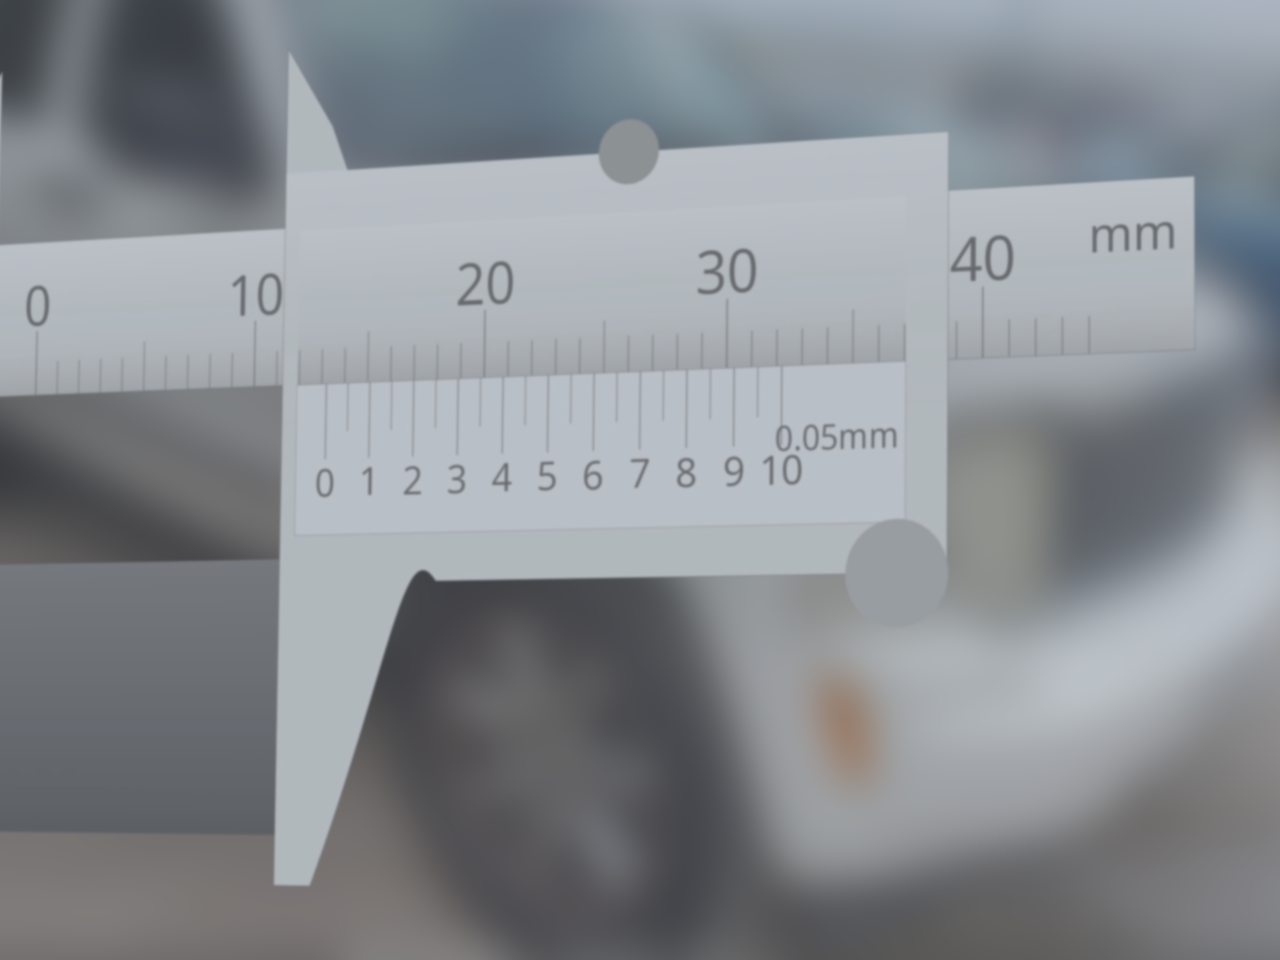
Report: 13.2 mm
